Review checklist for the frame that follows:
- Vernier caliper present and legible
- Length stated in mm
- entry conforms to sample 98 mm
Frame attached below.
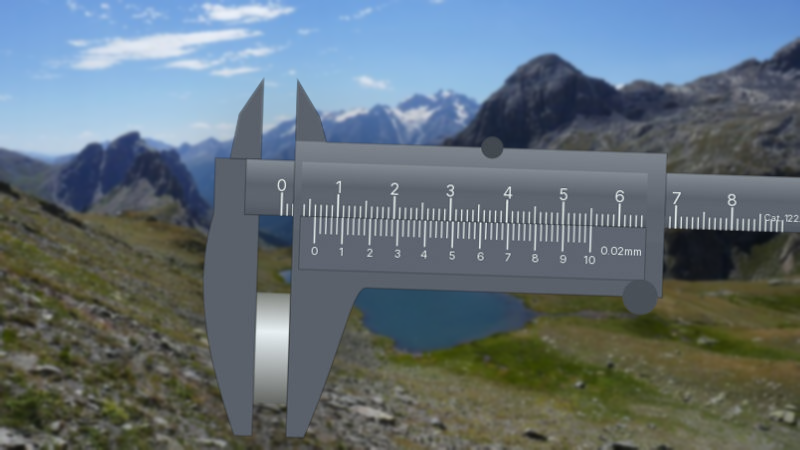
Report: 6.0 mm
